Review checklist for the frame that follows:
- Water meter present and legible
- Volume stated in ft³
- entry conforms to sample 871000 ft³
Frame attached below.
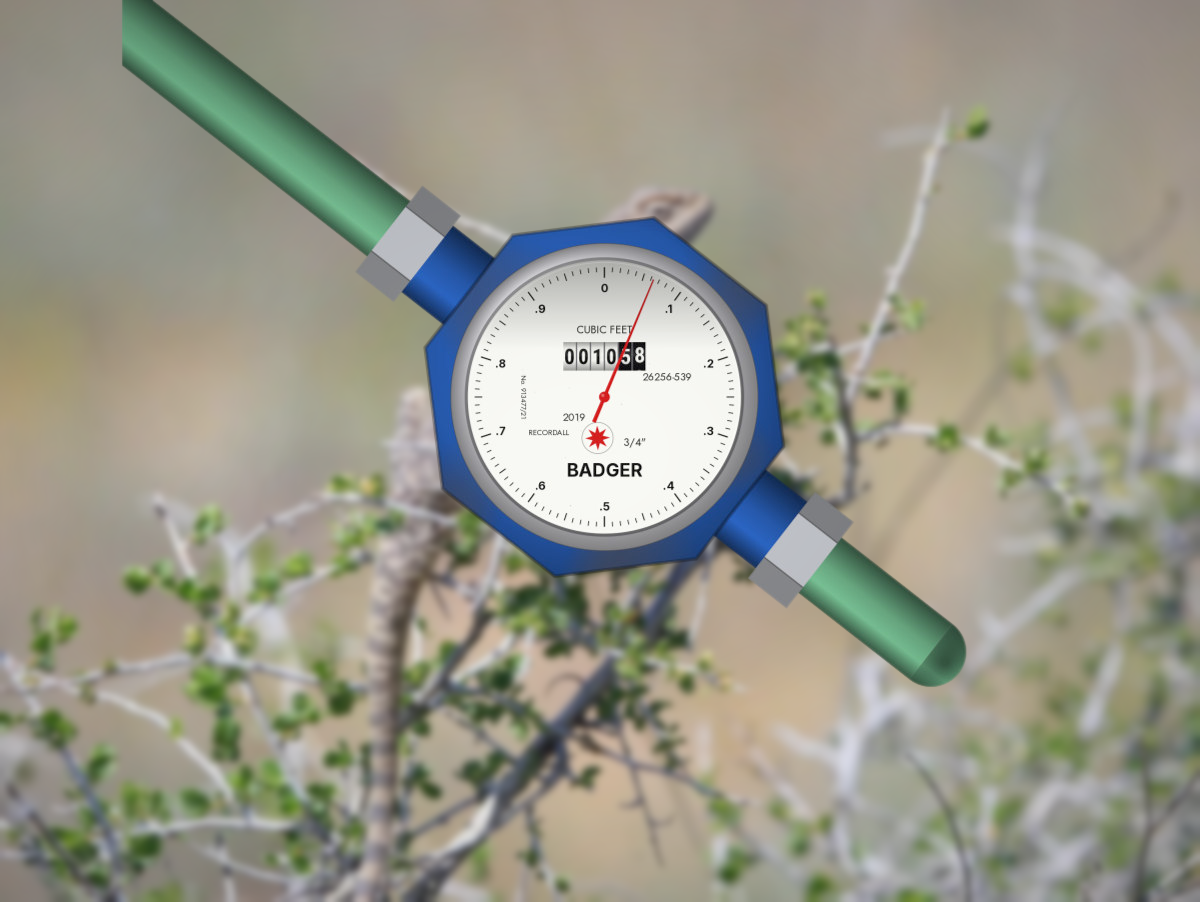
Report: 1058.06 ft³
